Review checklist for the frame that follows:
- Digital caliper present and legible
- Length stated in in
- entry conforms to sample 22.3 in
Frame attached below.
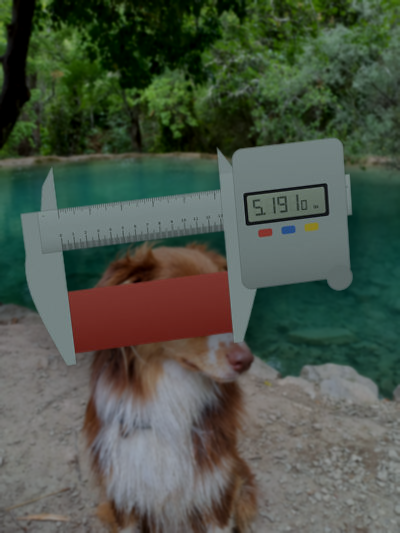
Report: 5.1910 in
